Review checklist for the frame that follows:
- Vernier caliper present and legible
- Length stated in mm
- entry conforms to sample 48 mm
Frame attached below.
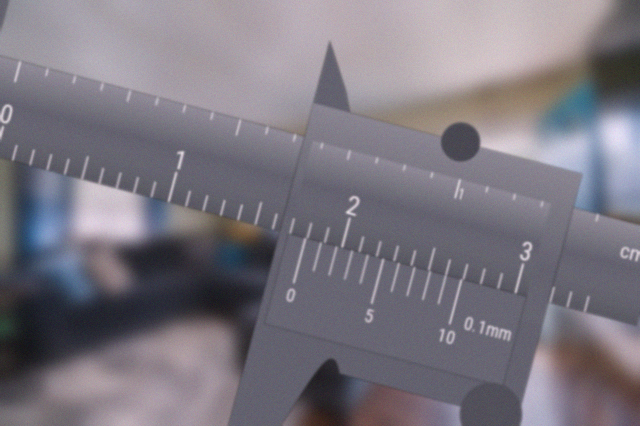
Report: 17.9 mm
